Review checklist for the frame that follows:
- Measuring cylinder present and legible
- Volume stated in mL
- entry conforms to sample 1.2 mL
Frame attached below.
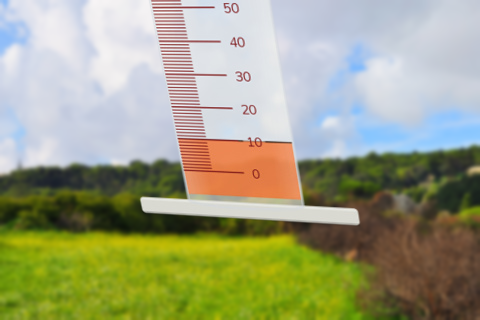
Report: 10 mL
